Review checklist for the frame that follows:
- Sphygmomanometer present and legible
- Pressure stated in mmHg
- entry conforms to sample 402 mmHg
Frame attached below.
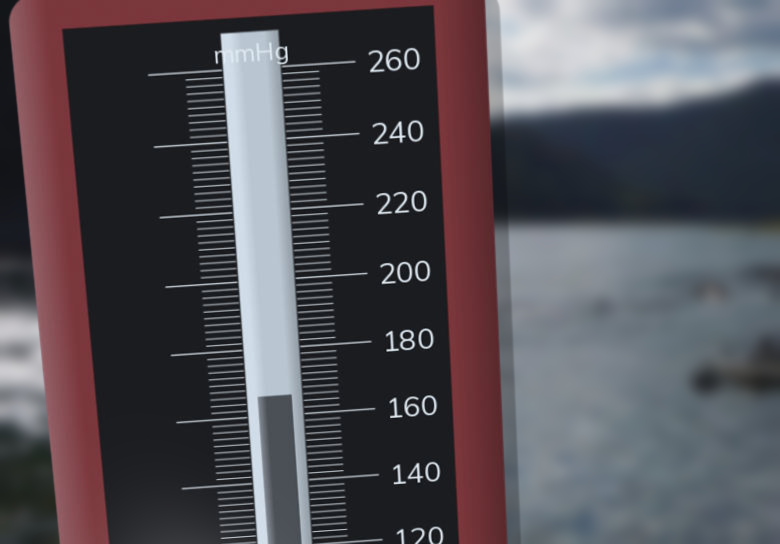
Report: 166 mmHg
